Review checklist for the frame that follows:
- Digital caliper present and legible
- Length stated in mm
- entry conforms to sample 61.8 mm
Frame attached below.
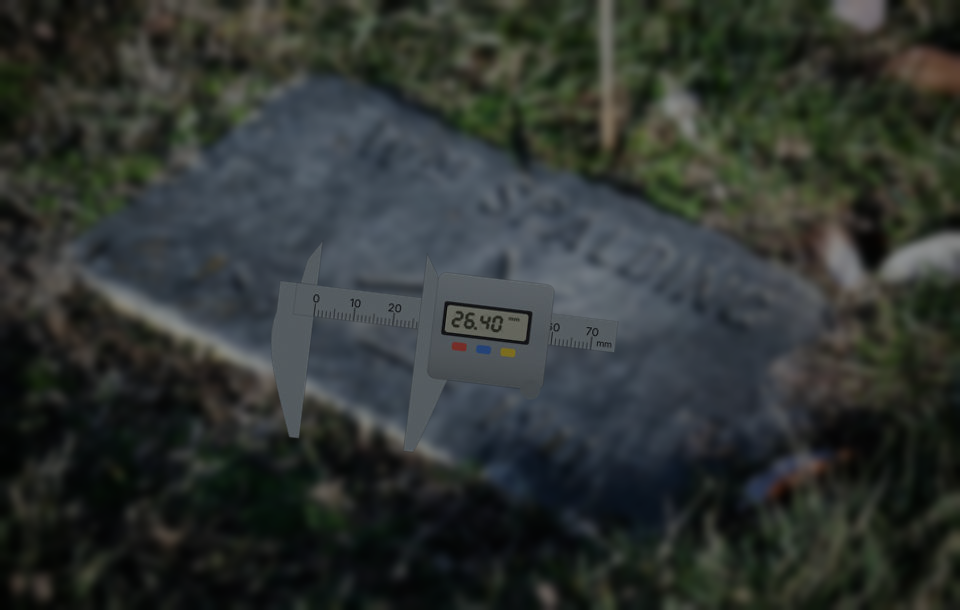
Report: 26.40 mm
